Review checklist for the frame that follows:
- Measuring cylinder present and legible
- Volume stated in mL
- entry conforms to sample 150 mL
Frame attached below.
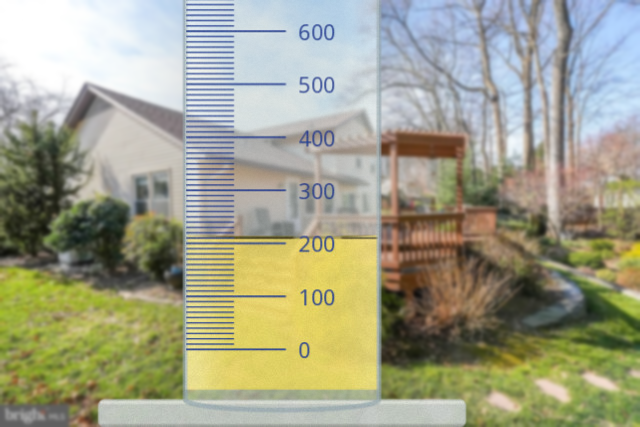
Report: 210 mL
